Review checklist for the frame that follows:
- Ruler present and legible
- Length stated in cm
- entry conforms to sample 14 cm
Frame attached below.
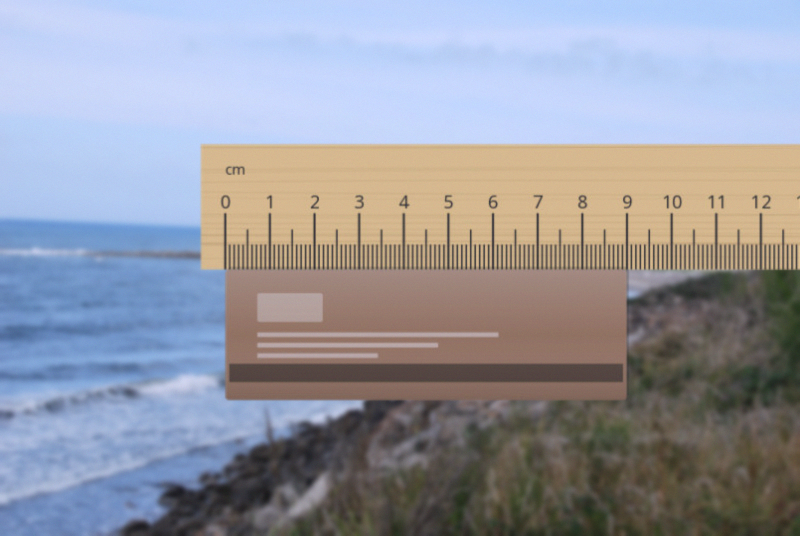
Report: 9 cm
